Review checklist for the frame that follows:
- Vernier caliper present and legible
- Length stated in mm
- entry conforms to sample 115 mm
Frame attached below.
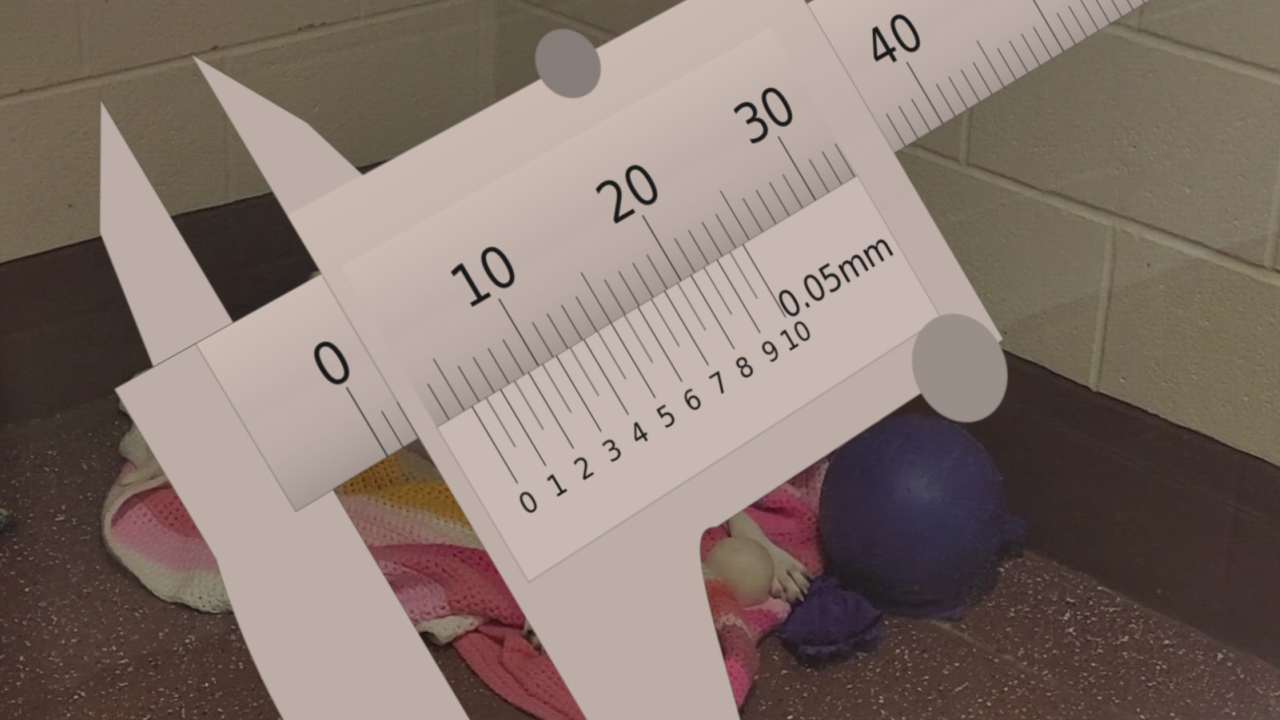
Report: 5.5 mm
